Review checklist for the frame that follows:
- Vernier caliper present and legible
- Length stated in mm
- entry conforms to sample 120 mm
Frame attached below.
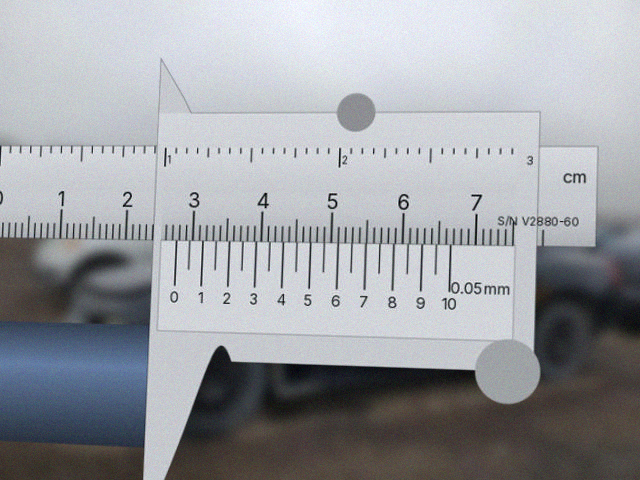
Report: 27.6 mm
